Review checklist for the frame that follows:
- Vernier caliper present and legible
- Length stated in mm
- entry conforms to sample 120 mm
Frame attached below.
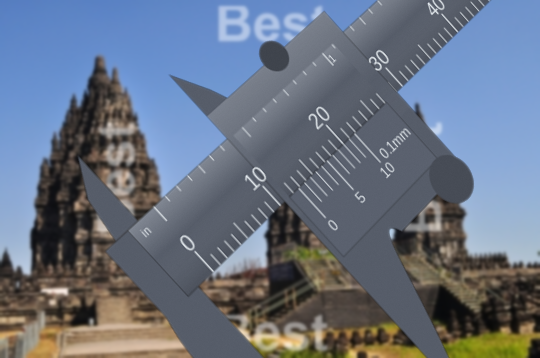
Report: 12.8 mm
